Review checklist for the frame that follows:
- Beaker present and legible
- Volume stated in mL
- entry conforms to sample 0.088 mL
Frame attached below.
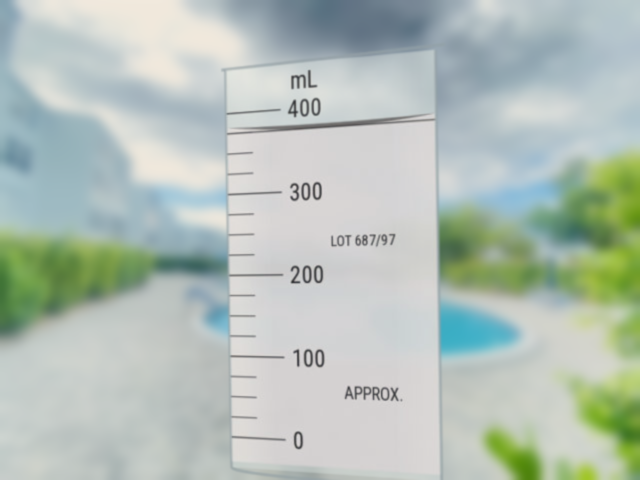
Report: 375 mL
